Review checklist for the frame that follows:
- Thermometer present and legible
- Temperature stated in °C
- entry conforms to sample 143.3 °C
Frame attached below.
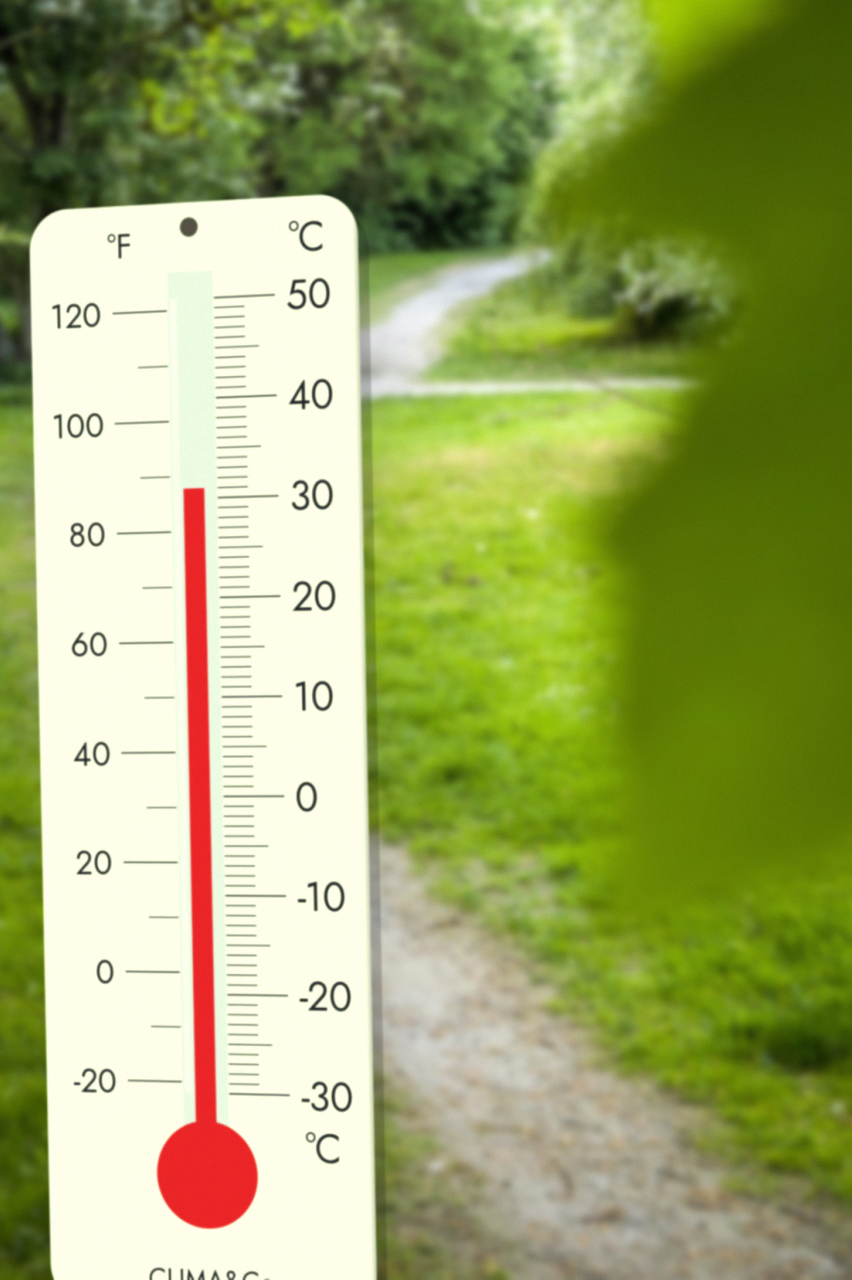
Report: 31 °C
